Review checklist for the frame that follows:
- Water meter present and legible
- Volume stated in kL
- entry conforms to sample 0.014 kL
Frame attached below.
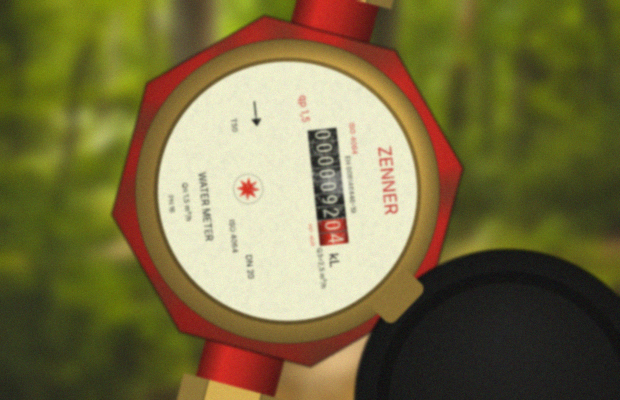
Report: 92.04 kL
